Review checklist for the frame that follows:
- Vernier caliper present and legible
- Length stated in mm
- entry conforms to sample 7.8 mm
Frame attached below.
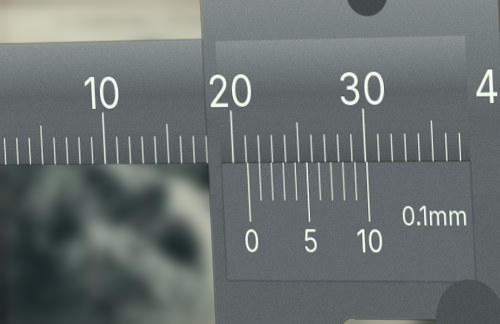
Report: 21.1 mm
